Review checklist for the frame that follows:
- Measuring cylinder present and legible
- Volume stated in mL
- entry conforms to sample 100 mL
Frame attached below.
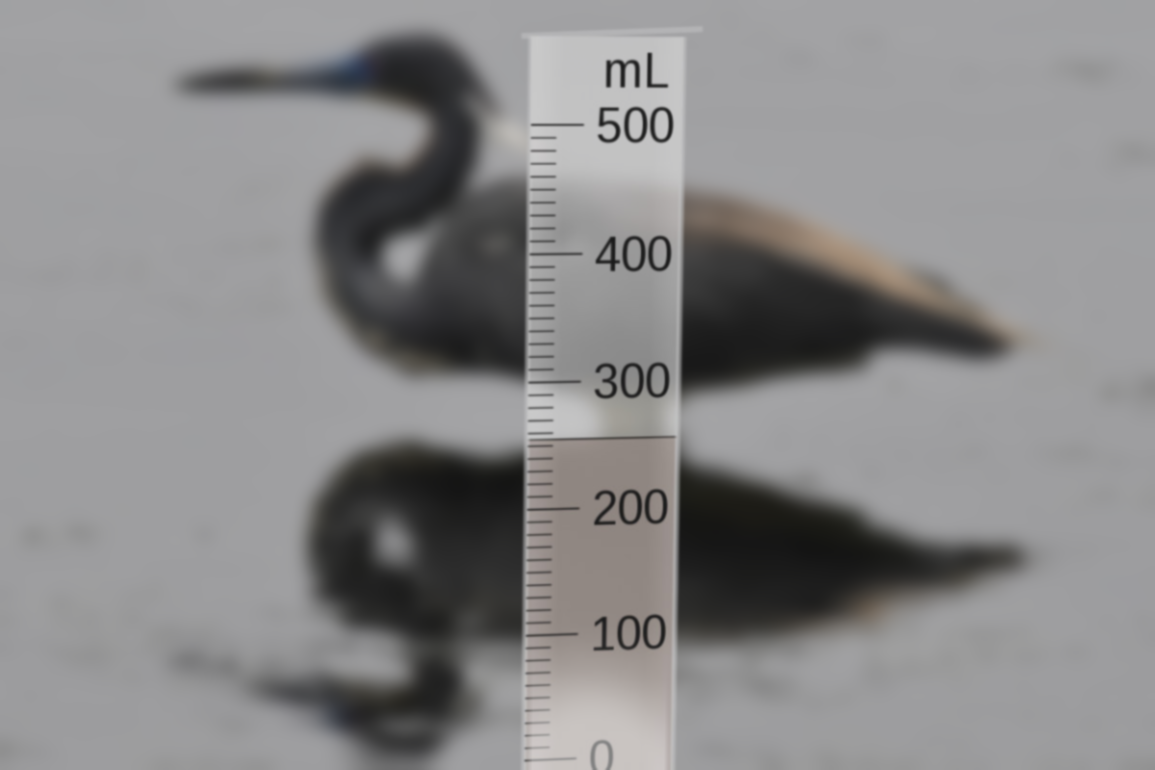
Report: 255 mL
